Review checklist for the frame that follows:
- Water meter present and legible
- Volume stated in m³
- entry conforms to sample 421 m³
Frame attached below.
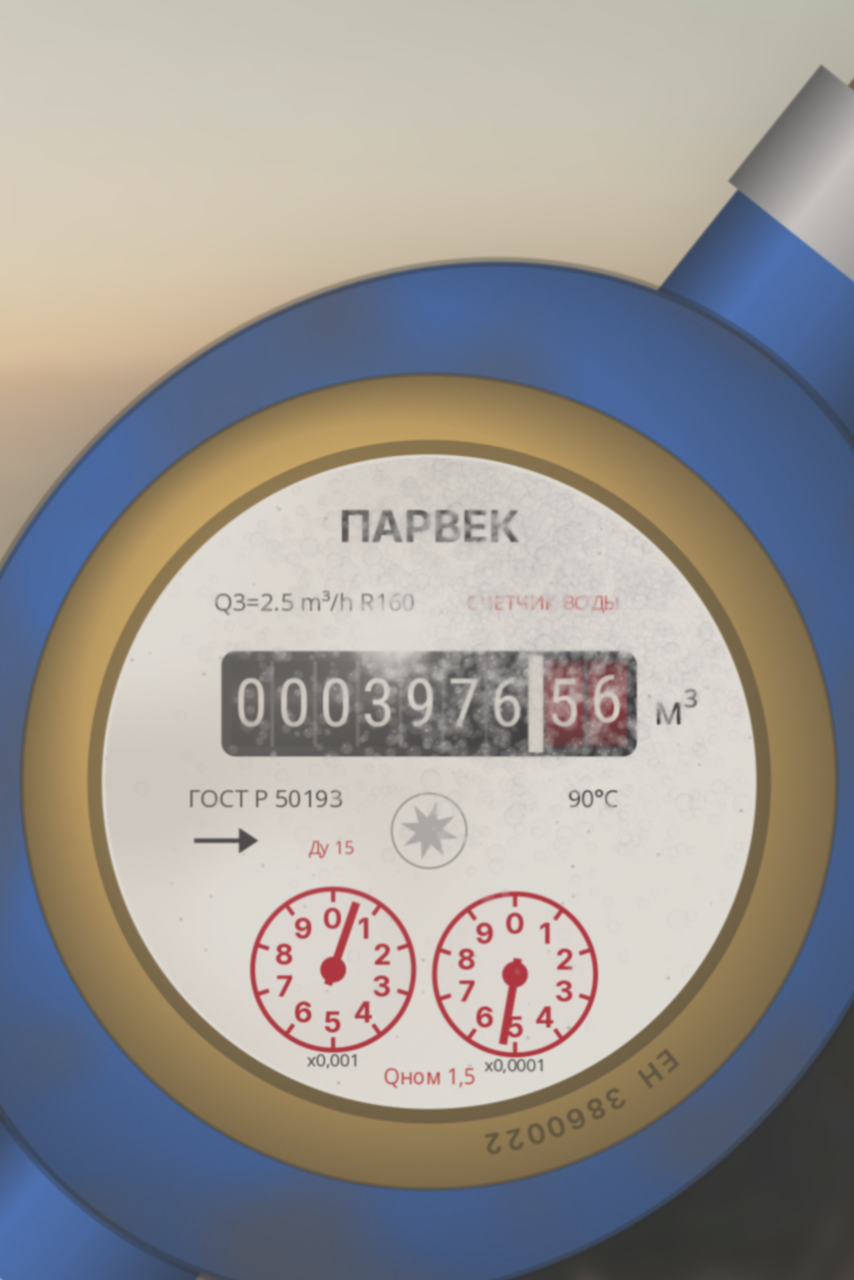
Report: 3976.5605 m³
